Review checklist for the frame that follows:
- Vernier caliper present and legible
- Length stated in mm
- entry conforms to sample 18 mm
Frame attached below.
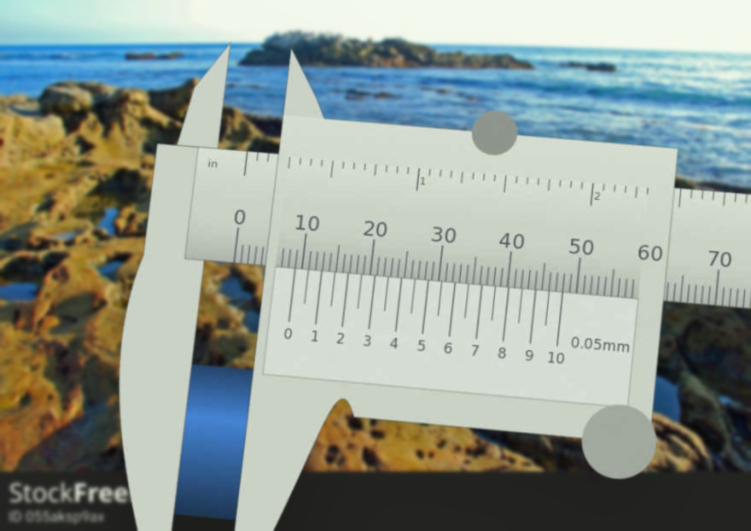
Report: 9.0 mm
